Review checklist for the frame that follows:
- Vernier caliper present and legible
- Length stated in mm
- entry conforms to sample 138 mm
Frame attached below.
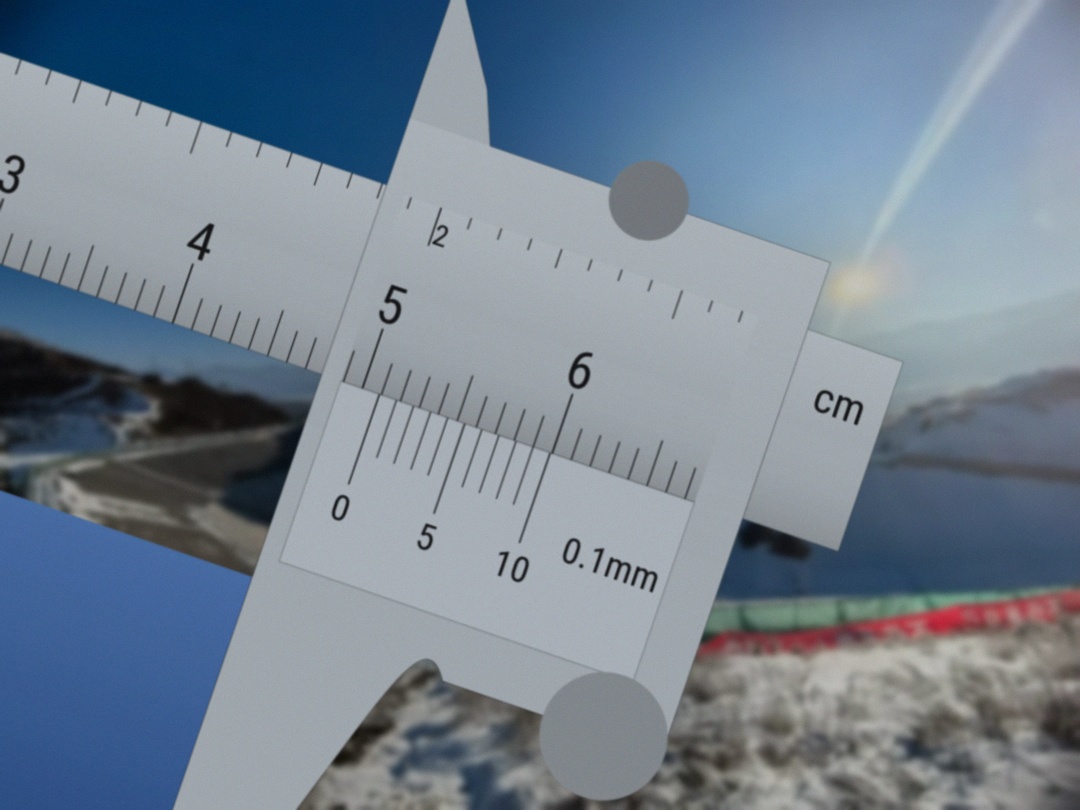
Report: 50.9 mm
